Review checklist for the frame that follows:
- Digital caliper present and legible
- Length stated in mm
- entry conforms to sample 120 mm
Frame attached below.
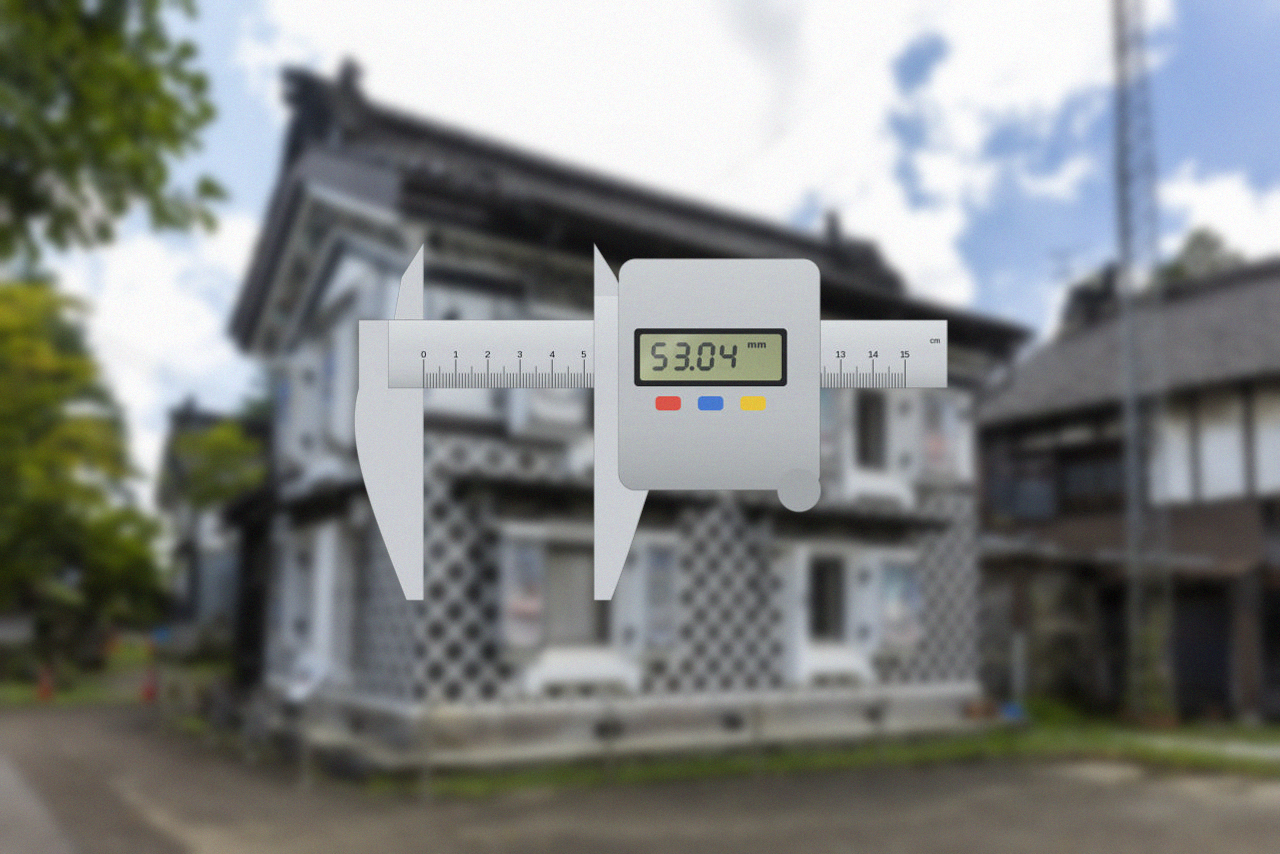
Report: 53.04 mm
